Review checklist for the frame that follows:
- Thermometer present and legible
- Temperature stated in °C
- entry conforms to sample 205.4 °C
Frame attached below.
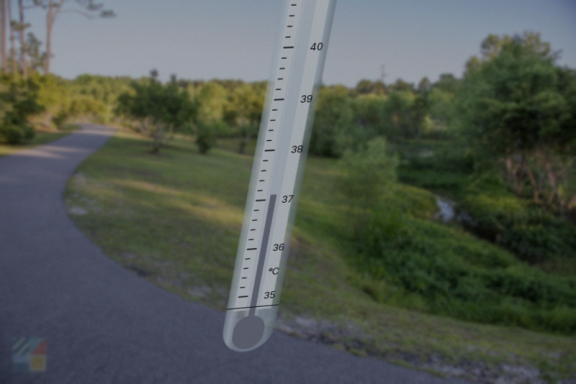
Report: 37.1 °C
